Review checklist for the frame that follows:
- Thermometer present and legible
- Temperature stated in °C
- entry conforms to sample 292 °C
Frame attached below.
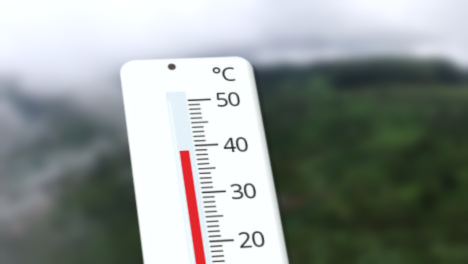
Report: 39 °C
